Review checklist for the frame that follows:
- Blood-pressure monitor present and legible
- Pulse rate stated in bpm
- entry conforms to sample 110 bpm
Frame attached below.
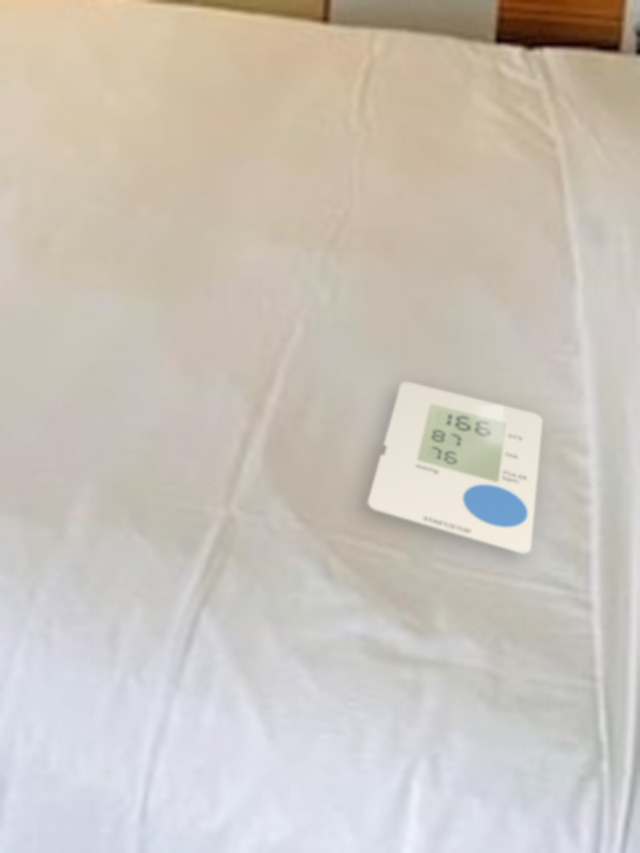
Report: 76 bpm
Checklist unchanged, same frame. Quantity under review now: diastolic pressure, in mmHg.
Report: 87 mmHg
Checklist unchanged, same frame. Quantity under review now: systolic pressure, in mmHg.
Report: 166 mmHg
